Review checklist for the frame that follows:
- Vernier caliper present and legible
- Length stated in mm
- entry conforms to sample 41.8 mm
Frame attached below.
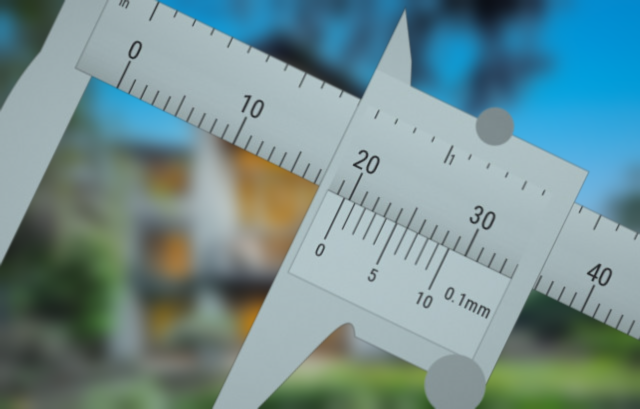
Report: 19.6 mm
